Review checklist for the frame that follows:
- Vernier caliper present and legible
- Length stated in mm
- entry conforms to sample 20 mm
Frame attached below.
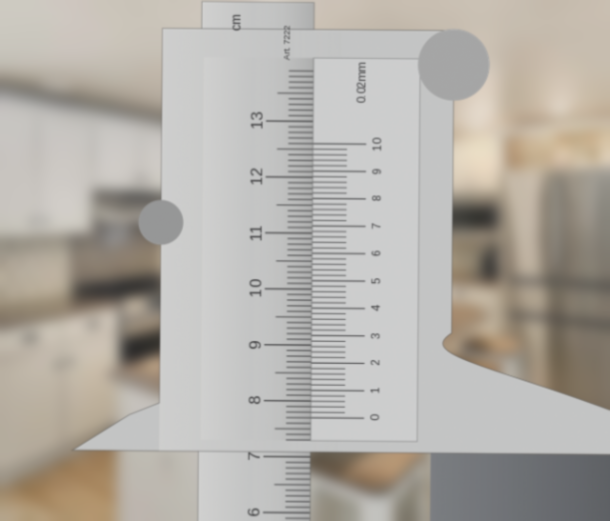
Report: 77.0 mm
